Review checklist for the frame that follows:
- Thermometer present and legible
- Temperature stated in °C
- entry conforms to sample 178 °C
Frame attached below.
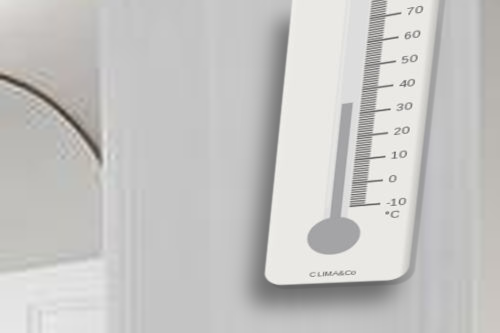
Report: 35 °C
